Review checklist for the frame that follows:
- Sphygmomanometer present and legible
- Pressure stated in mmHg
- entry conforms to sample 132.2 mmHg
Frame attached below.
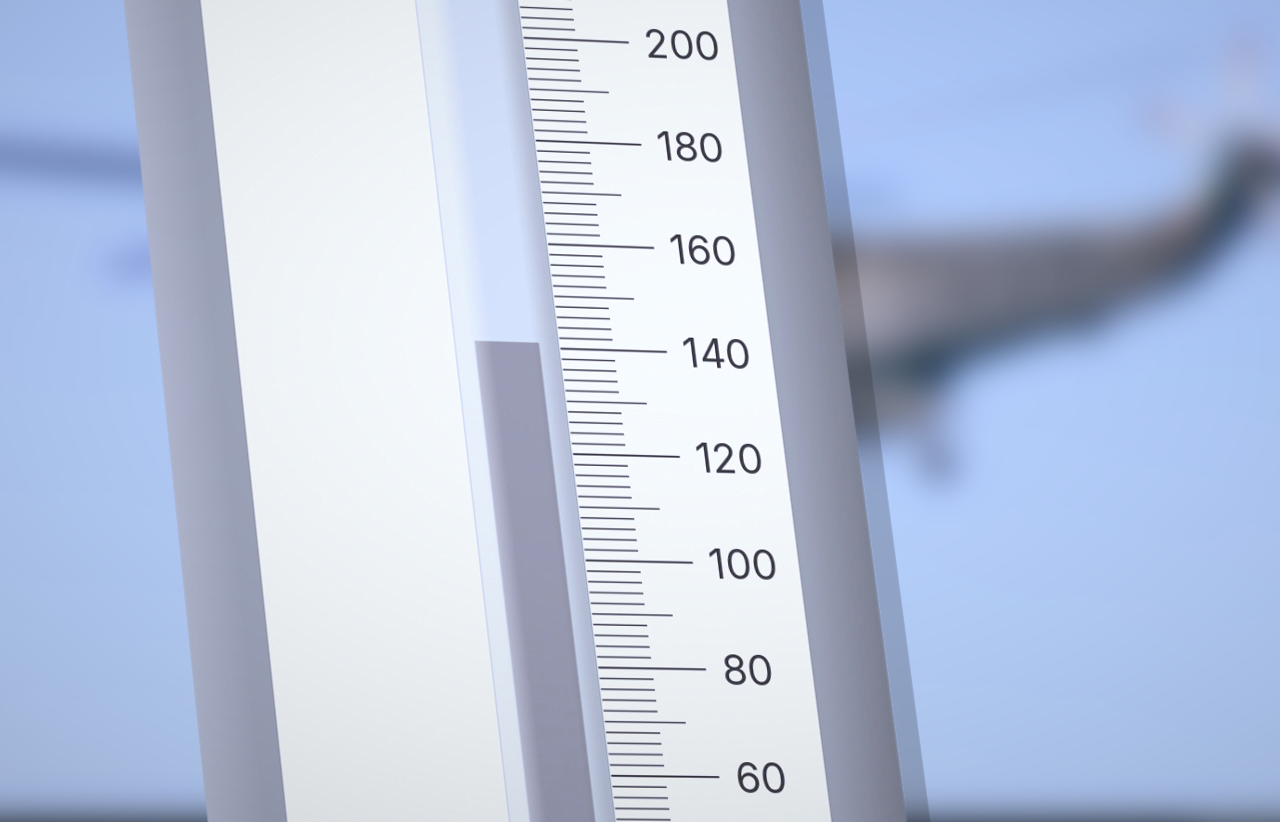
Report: 141 mmHg
